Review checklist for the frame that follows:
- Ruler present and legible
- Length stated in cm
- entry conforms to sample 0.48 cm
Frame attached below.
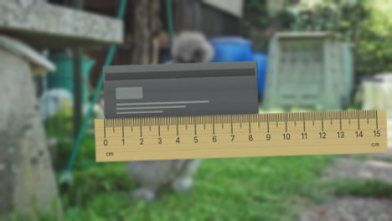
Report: 8.5 cm
